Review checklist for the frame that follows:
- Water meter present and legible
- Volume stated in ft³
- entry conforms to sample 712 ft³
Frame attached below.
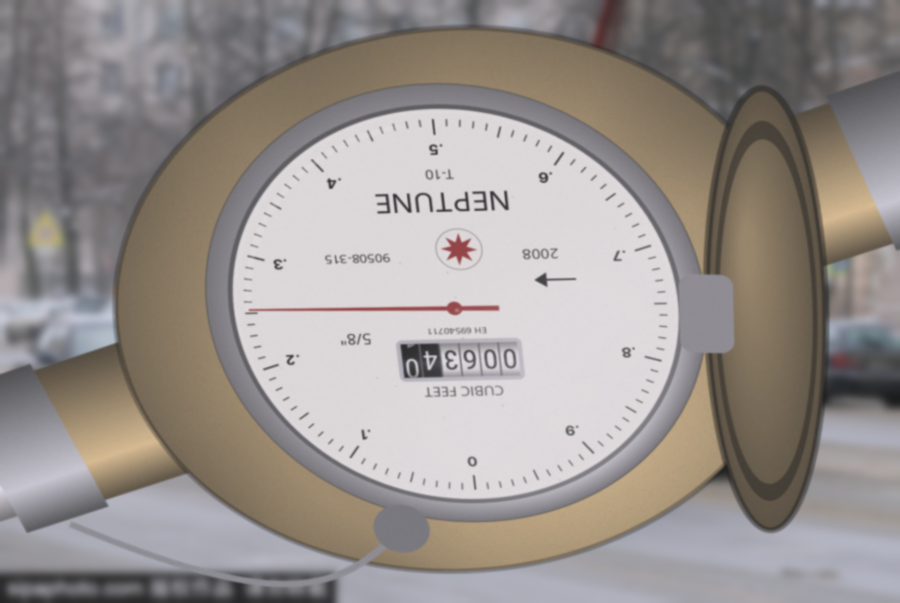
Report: 6340.25 ft³
